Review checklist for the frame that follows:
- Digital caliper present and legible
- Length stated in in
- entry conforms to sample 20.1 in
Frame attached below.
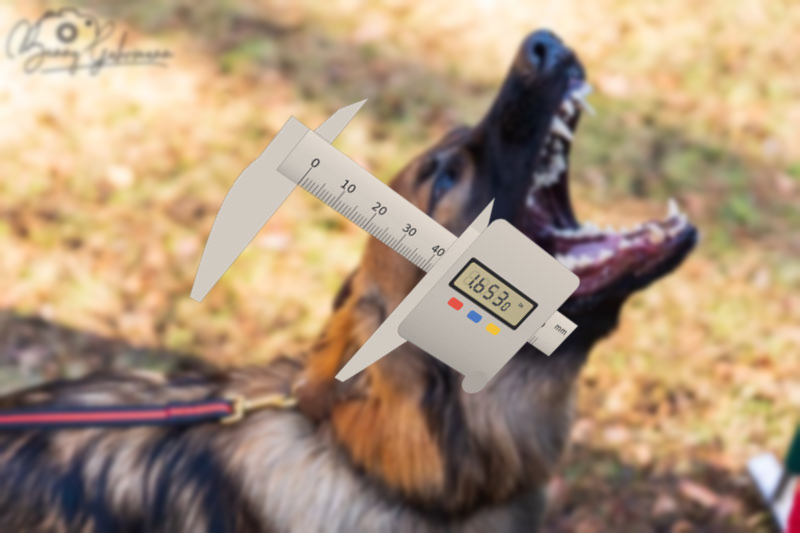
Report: 1.6530 in
